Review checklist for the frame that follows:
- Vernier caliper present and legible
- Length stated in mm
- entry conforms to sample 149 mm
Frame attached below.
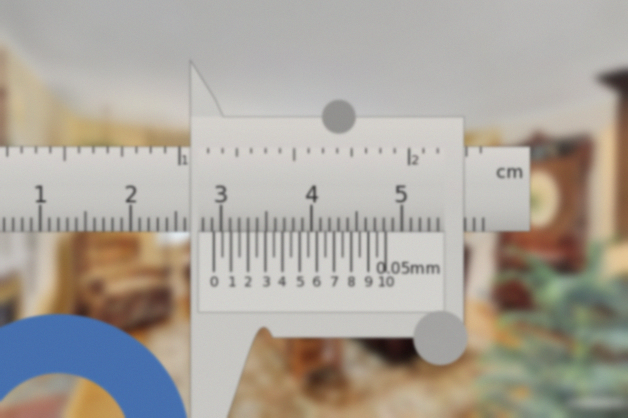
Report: 29.2 mm
